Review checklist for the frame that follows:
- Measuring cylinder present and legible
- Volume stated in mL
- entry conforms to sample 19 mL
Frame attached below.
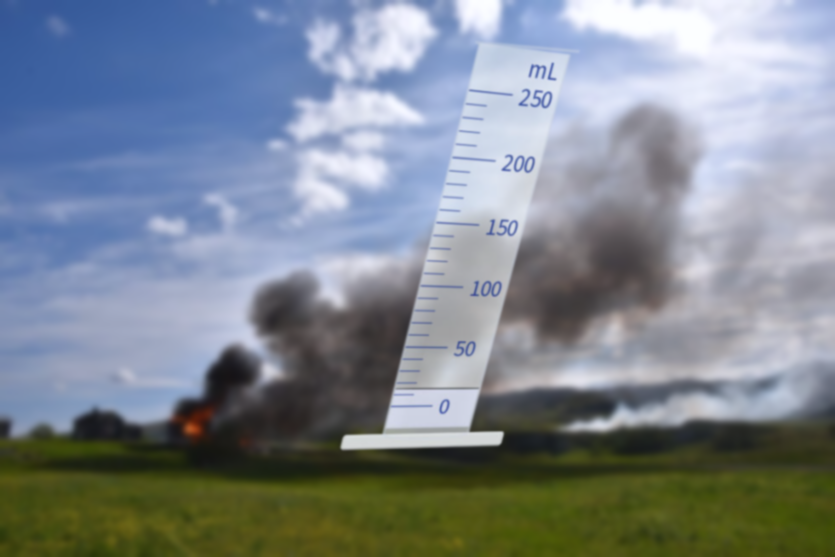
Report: 15 mL
